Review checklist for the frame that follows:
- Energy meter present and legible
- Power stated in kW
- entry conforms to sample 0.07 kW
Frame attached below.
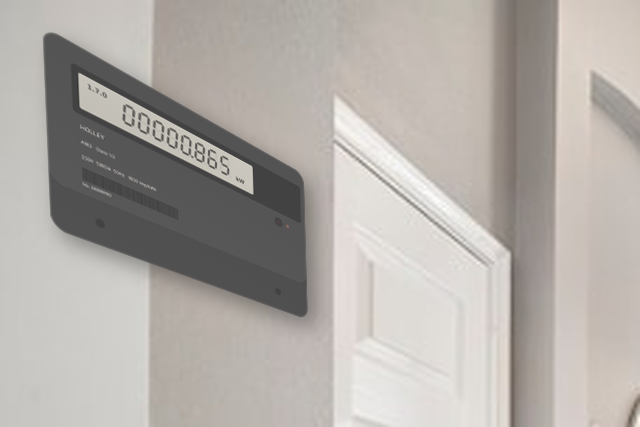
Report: 0.865 kW
